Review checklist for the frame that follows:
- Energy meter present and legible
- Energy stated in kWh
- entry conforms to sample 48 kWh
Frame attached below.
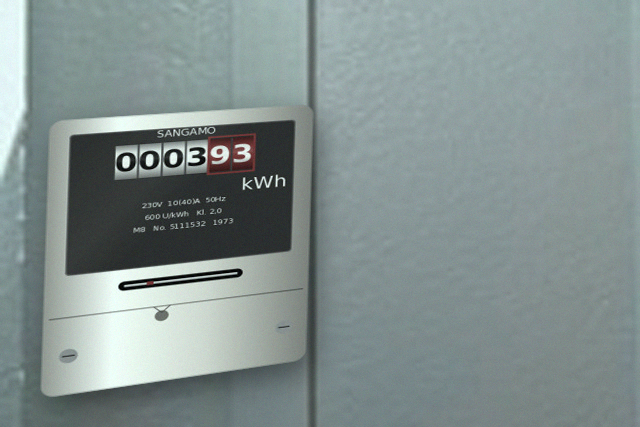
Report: 3.93 kWh
